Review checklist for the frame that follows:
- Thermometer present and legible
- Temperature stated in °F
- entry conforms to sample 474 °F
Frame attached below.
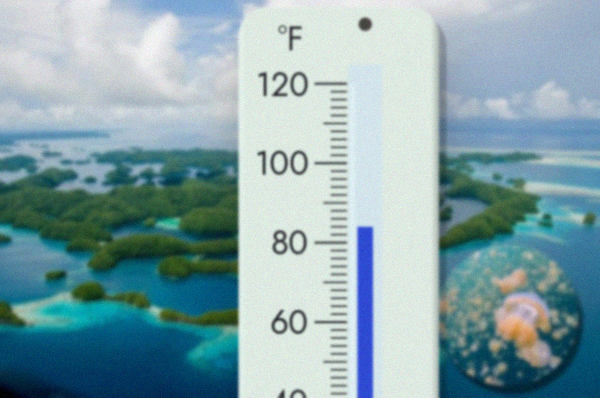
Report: 84 °F
